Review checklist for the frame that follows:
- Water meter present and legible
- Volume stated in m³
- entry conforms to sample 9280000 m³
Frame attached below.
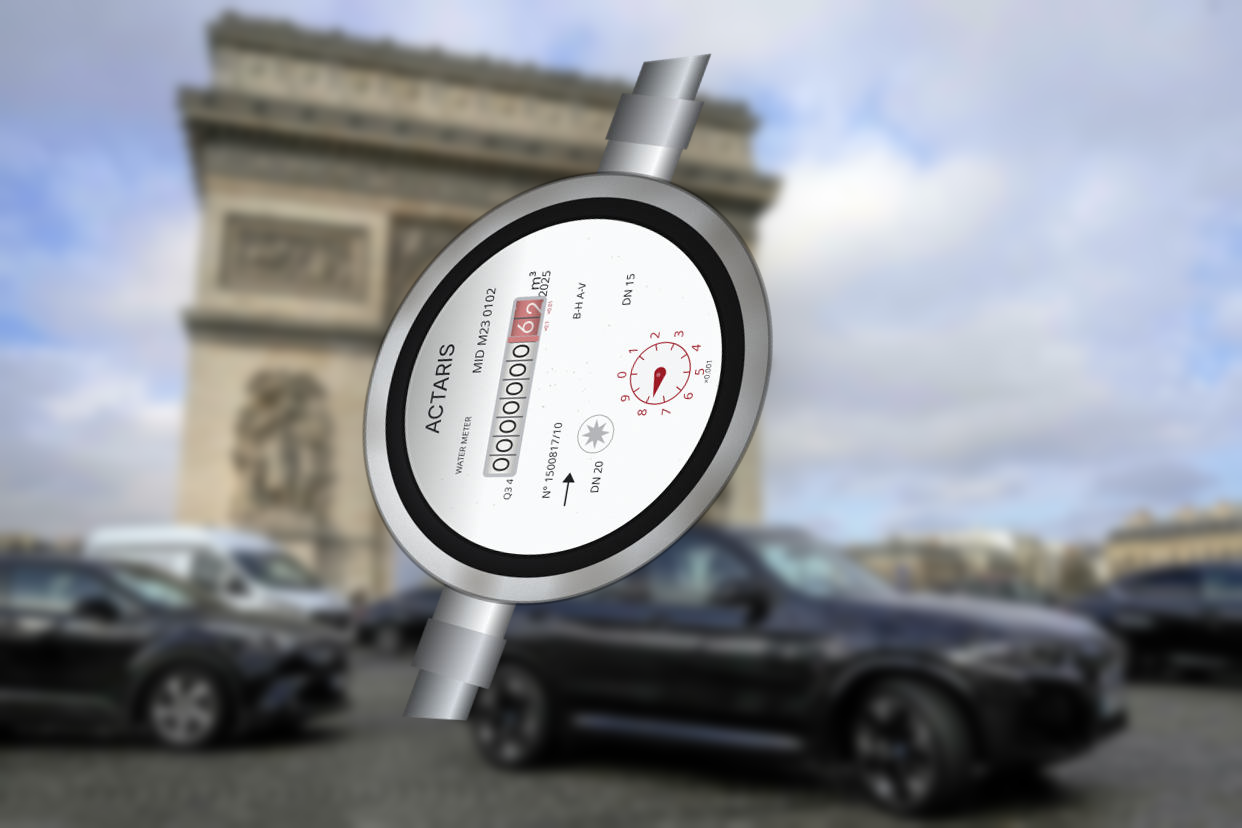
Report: 0.617 m³
